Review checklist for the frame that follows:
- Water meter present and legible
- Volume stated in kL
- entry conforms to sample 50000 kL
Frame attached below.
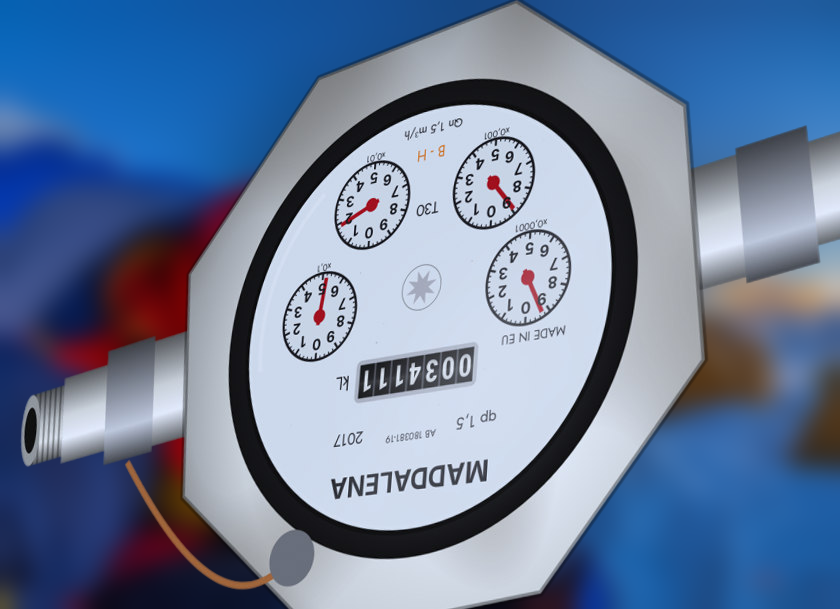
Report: 34111.5189 kL
